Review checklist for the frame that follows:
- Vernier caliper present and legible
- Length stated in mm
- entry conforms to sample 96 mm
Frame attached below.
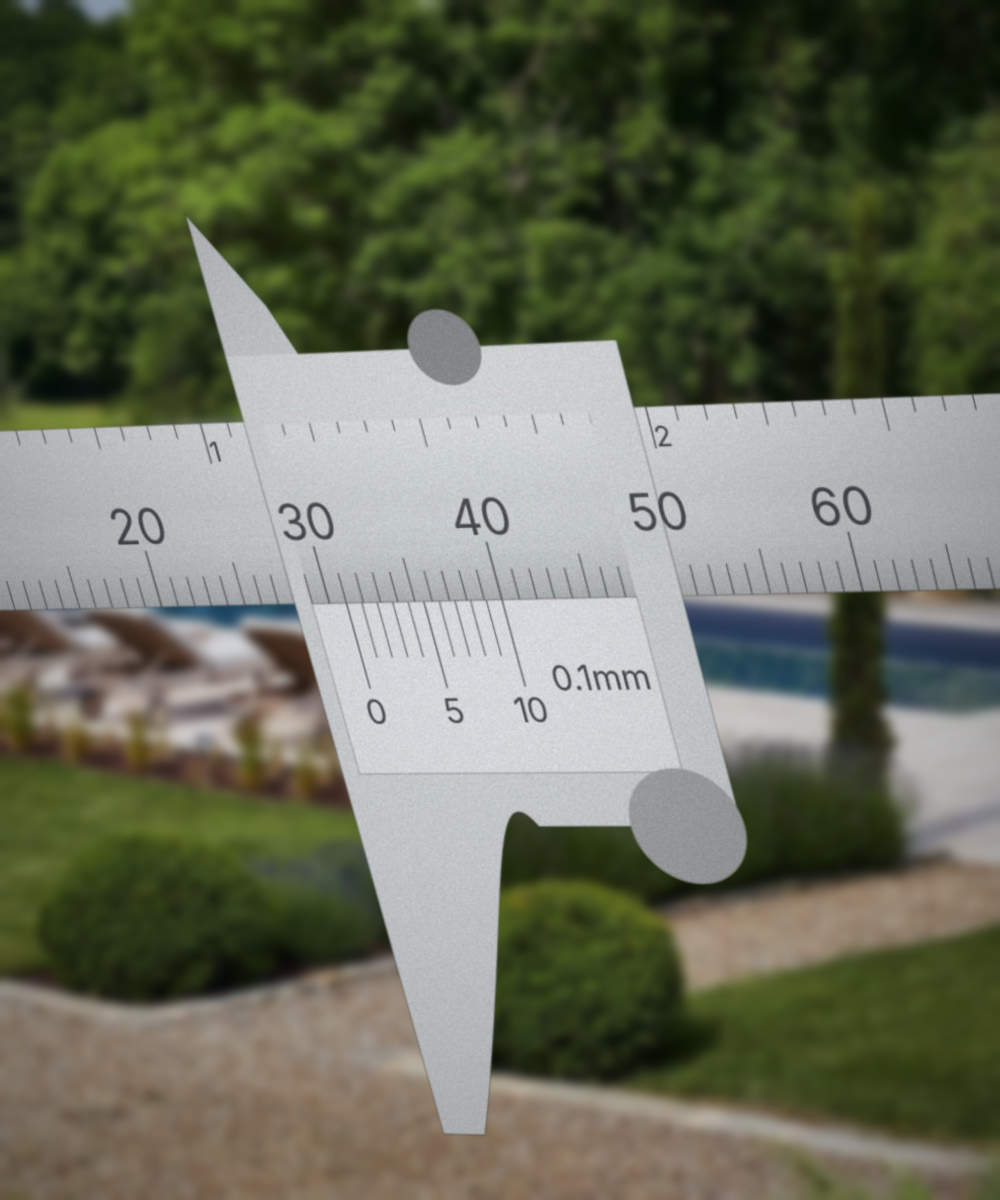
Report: 31.0 mm
